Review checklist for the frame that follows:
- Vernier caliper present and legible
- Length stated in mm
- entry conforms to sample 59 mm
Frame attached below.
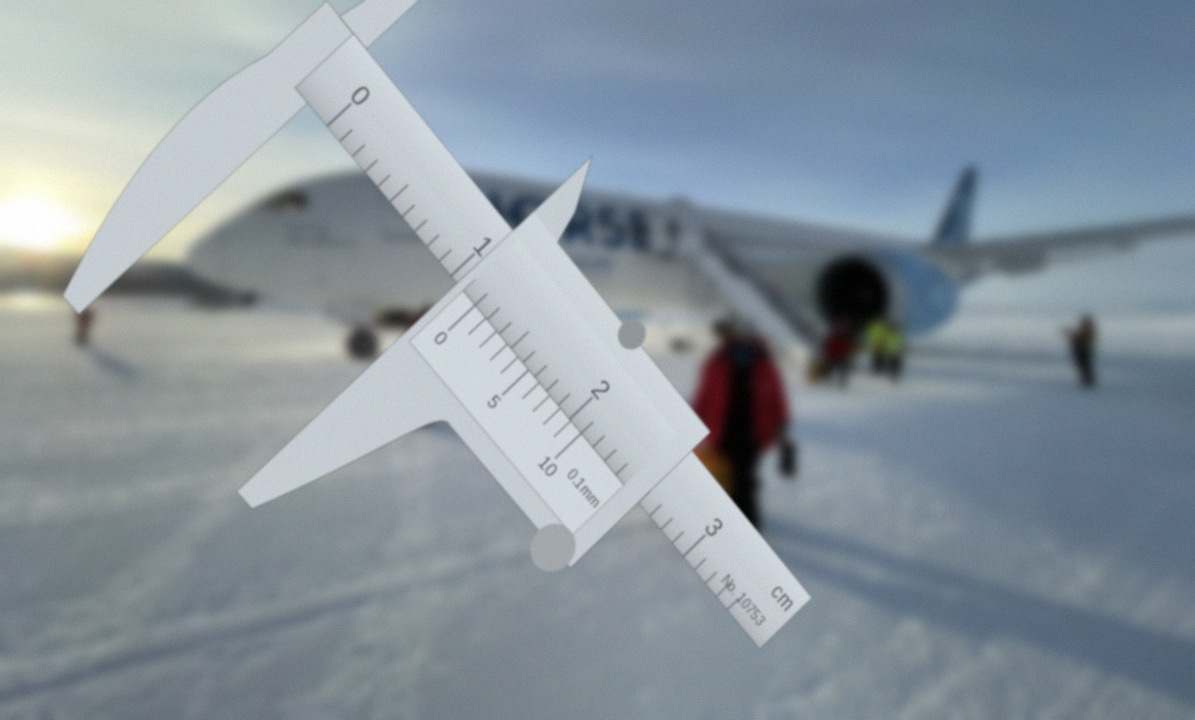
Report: 12.0 mm
